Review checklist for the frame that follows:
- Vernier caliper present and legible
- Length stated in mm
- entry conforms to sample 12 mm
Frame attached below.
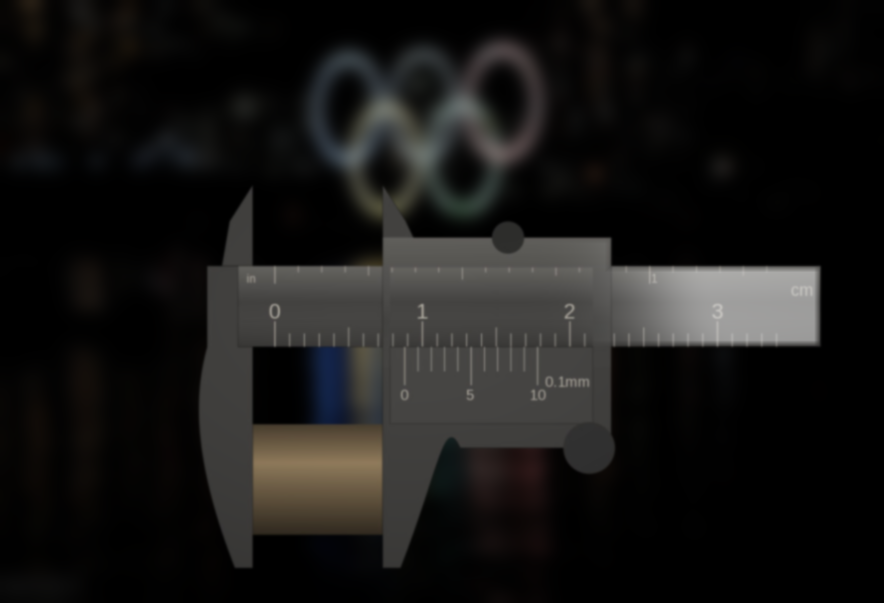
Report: 8.8 mm
